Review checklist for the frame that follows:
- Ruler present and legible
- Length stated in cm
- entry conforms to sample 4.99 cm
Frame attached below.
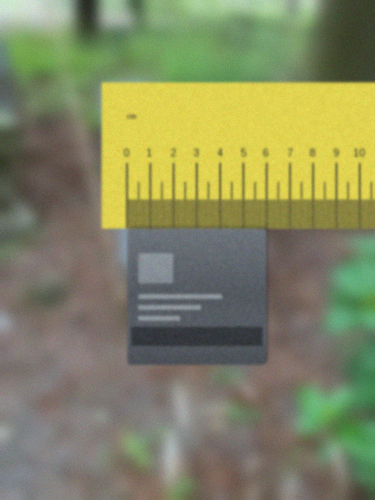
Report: 6 cm
